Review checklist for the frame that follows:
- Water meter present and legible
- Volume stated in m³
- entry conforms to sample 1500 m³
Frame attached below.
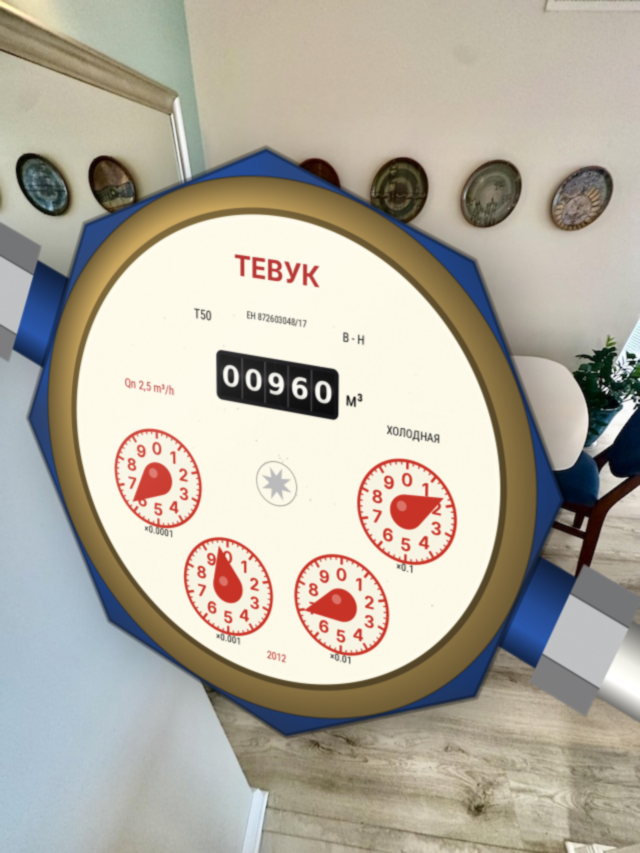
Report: 960.1696 m³
